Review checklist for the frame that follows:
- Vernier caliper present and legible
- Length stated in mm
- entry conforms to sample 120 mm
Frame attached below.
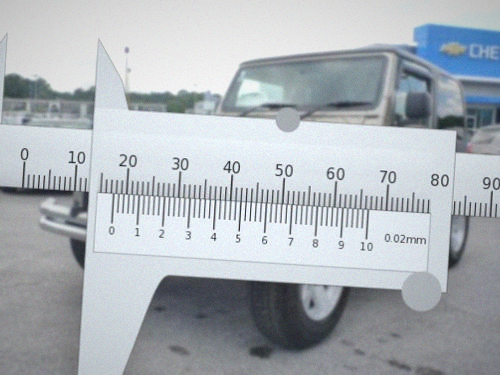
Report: 17.5 mm
